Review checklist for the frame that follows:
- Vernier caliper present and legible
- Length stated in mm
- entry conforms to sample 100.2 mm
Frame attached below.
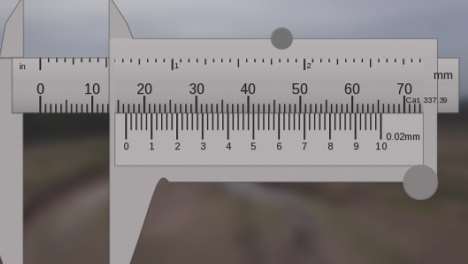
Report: 16.5 mm
